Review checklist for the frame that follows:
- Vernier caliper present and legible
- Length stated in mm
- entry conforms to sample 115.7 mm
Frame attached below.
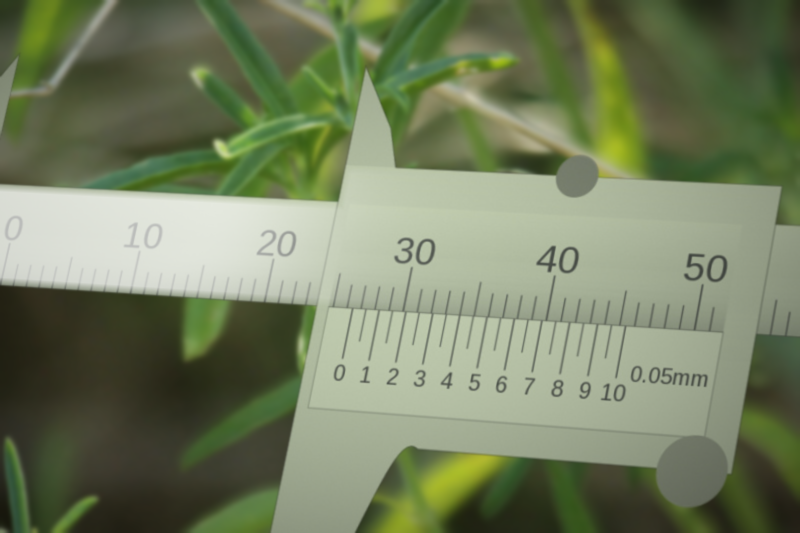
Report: 26.4 mm
